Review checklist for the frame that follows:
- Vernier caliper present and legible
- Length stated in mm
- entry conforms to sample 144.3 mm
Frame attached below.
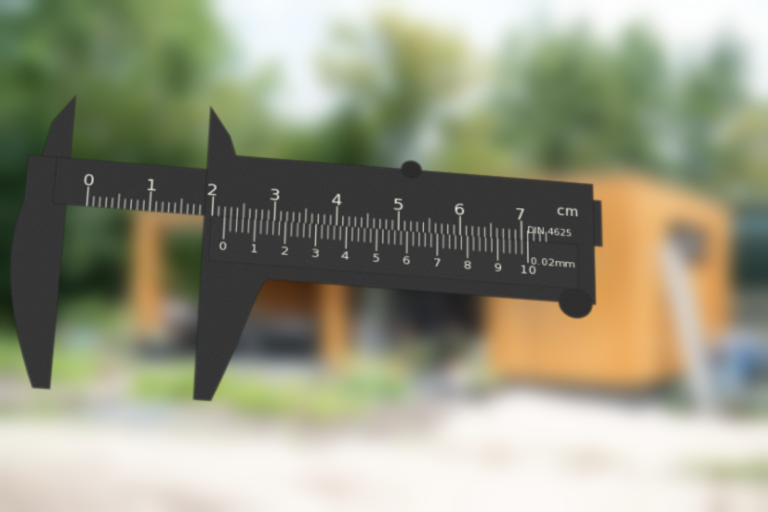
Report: 22.0 mm
